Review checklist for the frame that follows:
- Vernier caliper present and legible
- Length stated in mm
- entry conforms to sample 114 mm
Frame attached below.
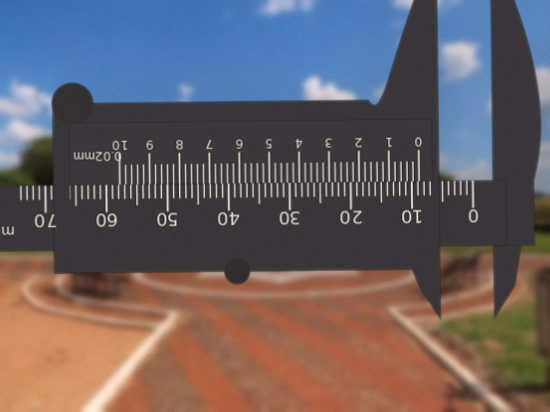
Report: 8.8 mm
